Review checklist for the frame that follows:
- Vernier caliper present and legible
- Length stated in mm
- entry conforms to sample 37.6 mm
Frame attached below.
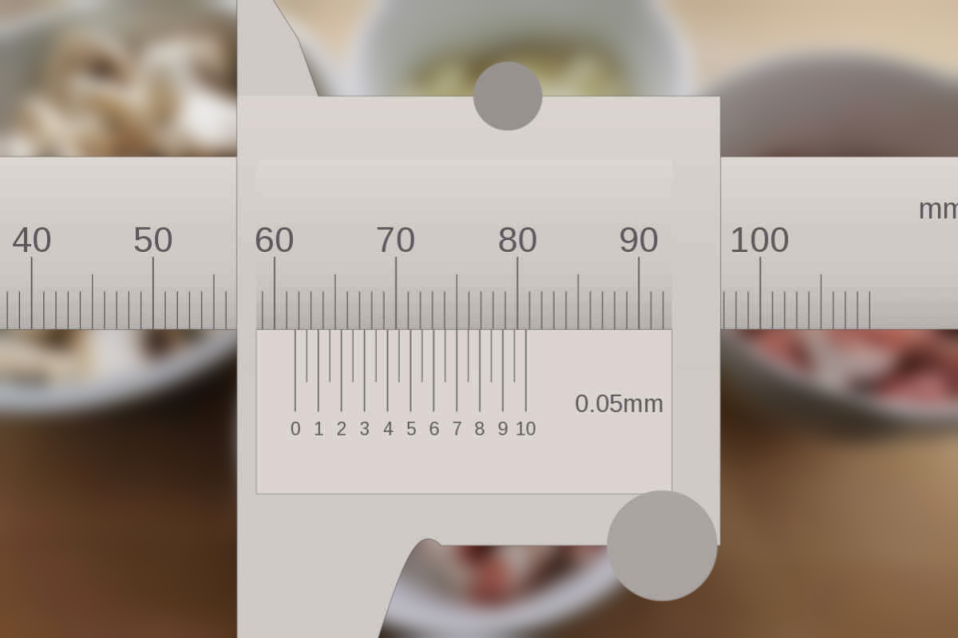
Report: 61.7 mm
